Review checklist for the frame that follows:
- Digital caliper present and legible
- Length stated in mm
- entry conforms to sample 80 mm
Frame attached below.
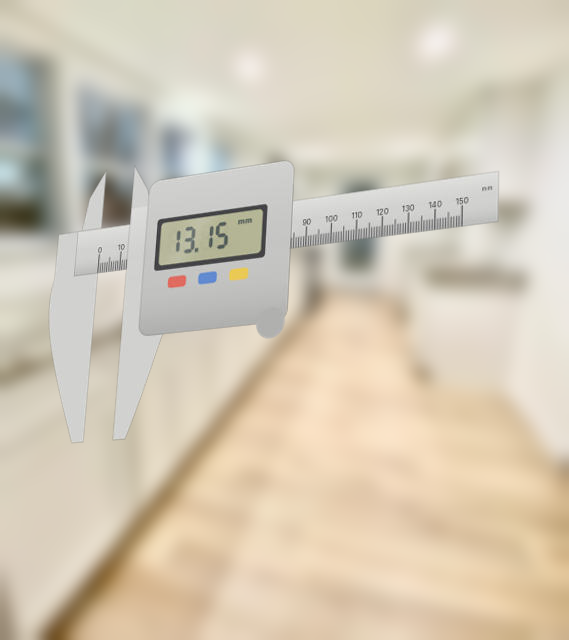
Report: 13.15 mm
